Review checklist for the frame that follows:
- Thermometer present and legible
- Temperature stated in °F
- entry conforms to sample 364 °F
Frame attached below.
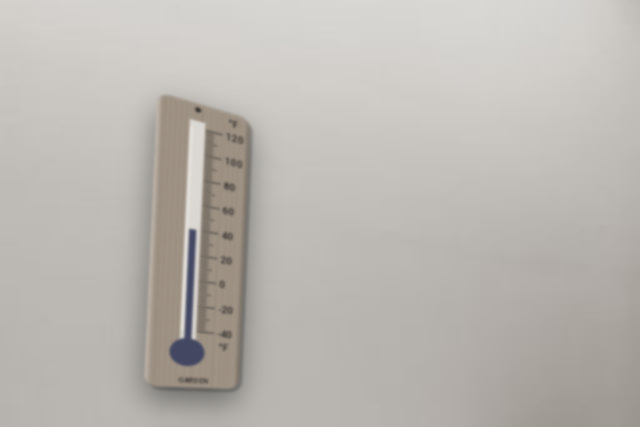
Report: 40 °F
